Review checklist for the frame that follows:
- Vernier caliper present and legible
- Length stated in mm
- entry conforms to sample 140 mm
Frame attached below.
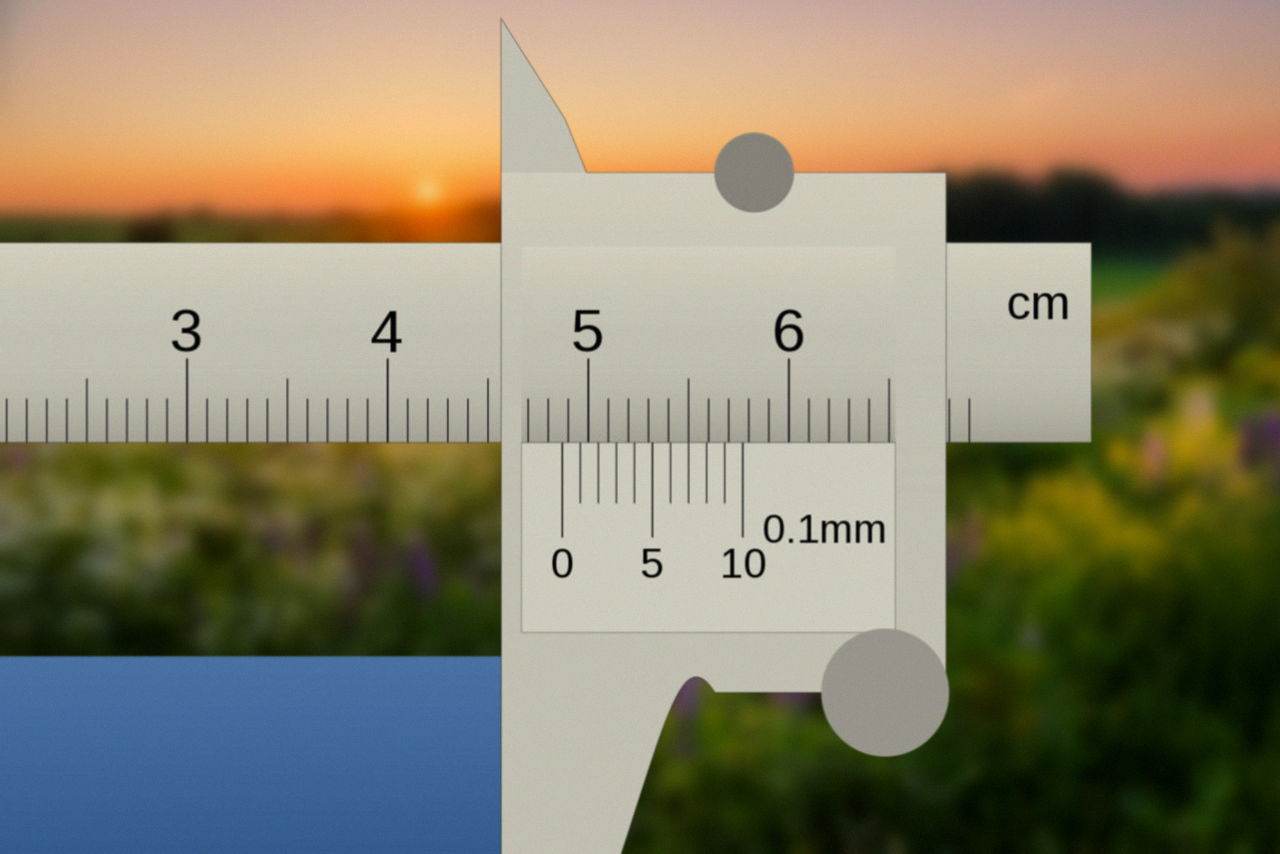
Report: 48.7 mm
